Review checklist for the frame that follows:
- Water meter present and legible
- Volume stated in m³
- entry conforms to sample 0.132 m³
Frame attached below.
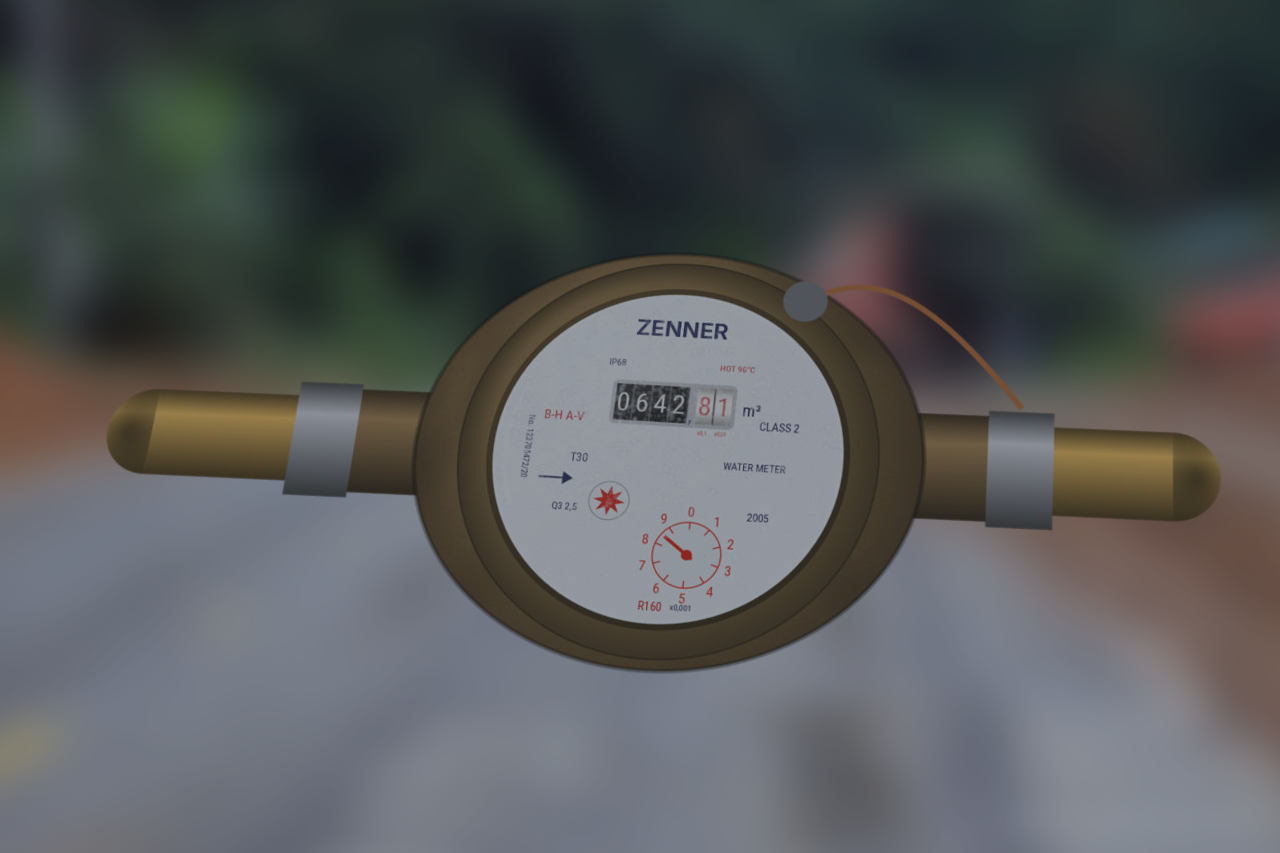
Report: 642.818 m³
